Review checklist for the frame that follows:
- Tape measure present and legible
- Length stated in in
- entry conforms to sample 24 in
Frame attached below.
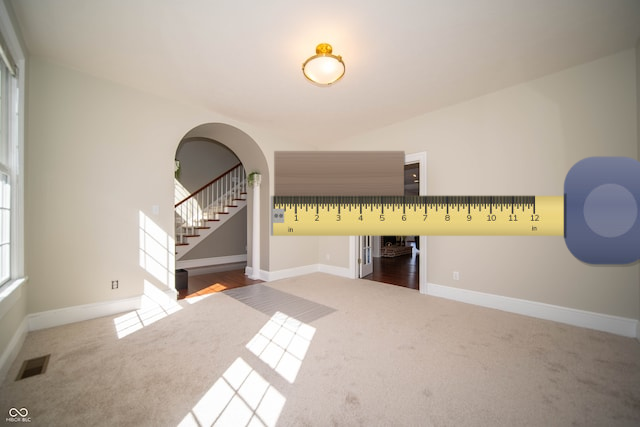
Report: 6 in
